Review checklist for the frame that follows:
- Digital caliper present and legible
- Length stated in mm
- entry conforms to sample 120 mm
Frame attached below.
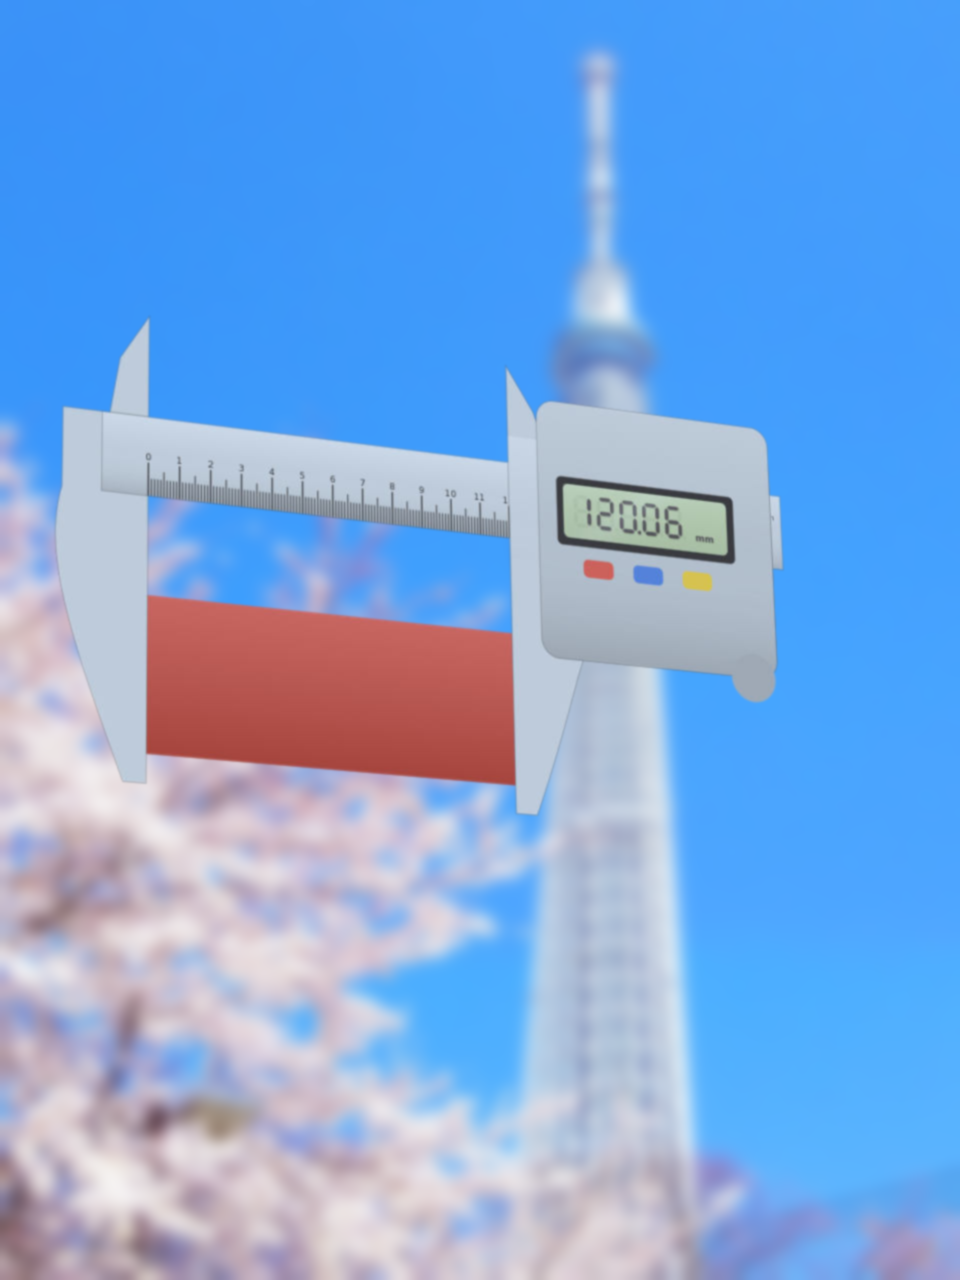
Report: 120.06 mm
